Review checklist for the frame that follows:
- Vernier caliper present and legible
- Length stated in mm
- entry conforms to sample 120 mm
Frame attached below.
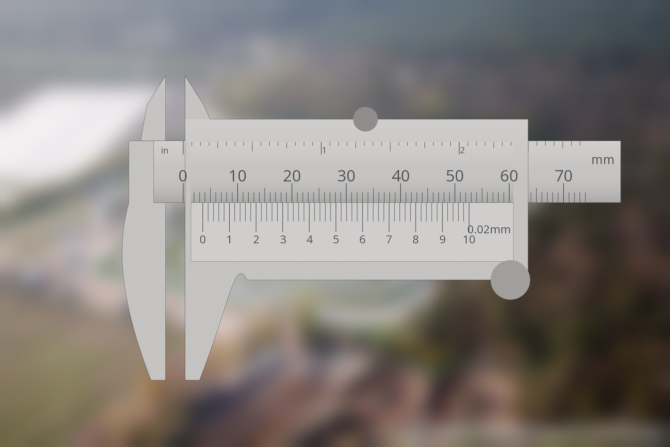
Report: 3.6 mm
